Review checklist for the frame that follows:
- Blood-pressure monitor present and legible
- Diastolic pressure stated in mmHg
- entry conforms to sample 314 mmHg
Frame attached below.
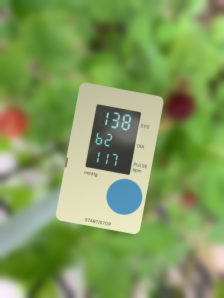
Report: 62 mmHg
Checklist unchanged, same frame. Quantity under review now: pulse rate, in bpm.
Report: 117 bpm
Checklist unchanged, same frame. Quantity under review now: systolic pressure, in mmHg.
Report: 138 mmHg
